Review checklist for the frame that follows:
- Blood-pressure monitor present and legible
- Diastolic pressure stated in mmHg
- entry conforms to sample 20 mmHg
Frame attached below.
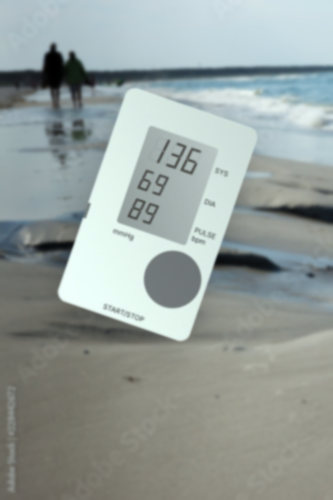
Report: 69 mmHg
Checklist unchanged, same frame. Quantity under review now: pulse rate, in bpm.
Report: 89 bpm
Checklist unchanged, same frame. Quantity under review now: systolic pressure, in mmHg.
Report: 136 mmHg
